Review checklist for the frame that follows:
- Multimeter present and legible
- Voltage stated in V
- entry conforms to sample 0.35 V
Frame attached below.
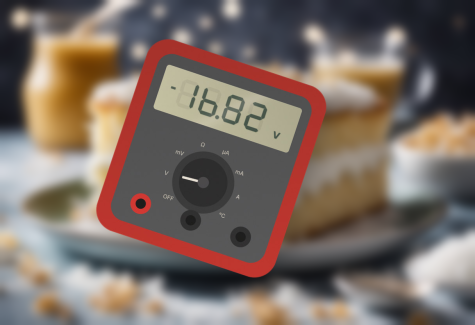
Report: -16.82 V
